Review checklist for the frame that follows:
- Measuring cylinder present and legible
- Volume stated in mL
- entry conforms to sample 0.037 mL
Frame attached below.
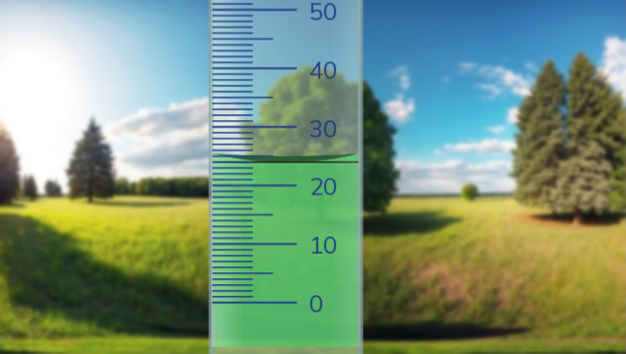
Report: 24 mL
